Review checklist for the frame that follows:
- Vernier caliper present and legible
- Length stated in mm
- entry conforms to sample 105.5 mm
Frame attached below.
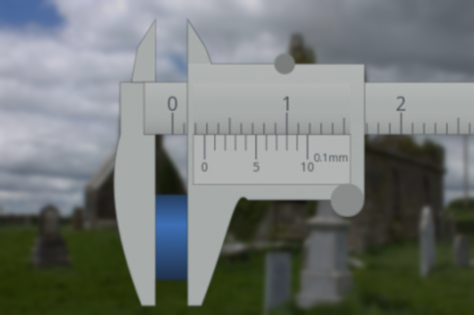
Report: 2.8 mm
